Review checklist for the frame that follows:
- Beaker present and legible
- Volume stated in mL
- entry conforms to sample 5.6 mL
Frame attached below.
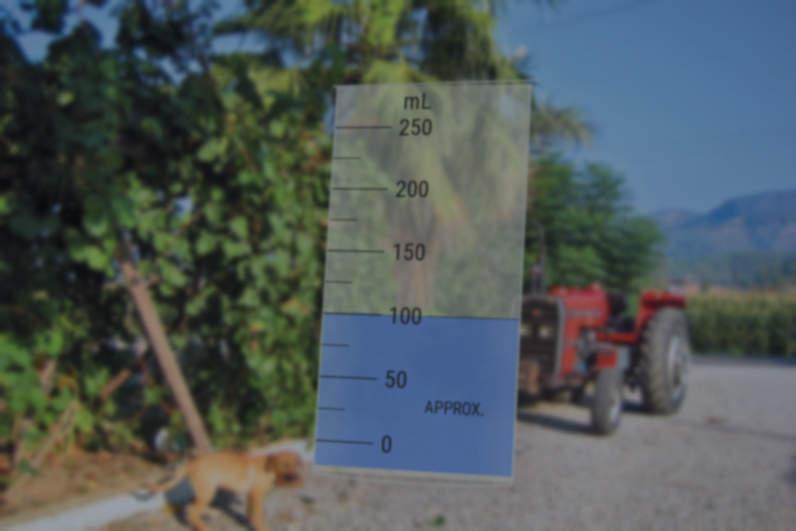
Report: 100 mL
